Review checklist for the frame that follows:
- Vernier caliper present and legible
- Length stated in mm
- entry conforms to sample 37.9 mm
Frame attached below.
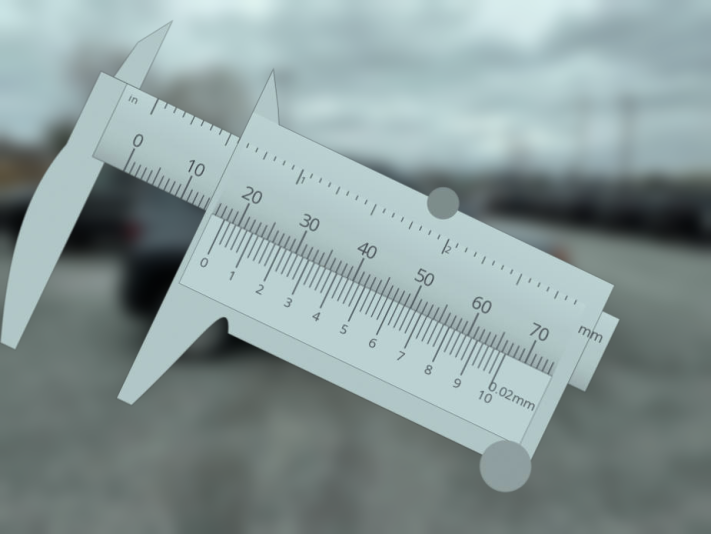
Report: 17.6 mm
